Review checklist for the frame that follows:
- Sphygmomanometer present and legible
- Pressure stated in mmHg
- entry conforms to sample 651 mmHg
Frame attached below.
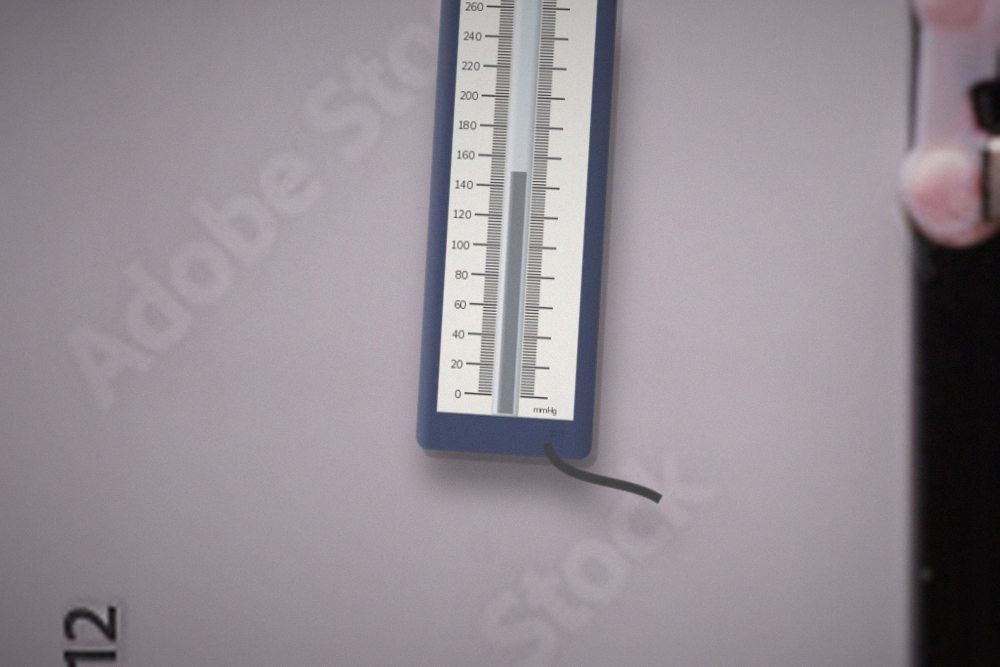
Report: 150 mmHg
